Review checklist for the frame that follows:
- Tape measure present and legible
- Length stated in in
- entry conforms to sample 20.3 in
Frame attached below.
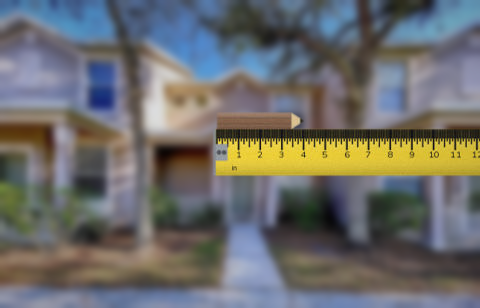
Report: 4 in
